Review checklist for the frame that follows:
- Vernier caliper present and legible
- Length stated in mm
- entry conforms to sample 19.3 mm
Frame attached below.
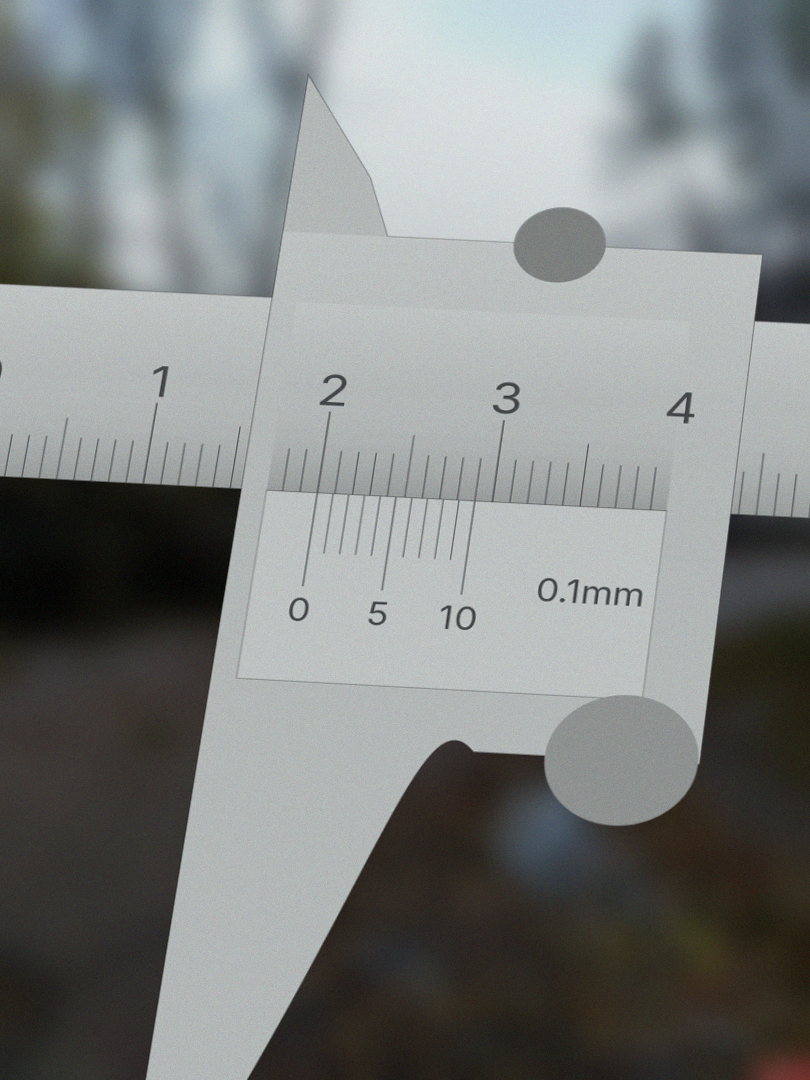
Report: 20.0 mm
